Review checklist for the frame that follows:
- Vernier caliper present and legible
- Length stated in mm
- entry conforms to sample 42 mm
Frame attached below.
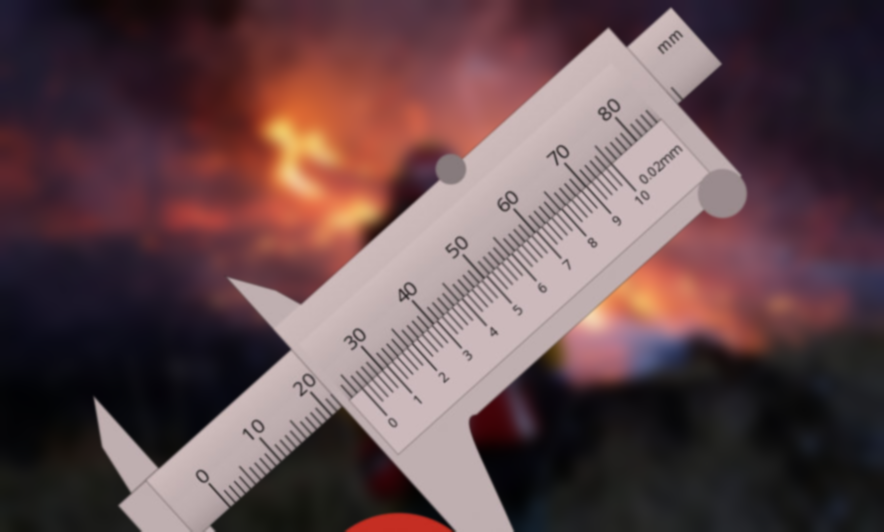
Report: 26.0 mm
